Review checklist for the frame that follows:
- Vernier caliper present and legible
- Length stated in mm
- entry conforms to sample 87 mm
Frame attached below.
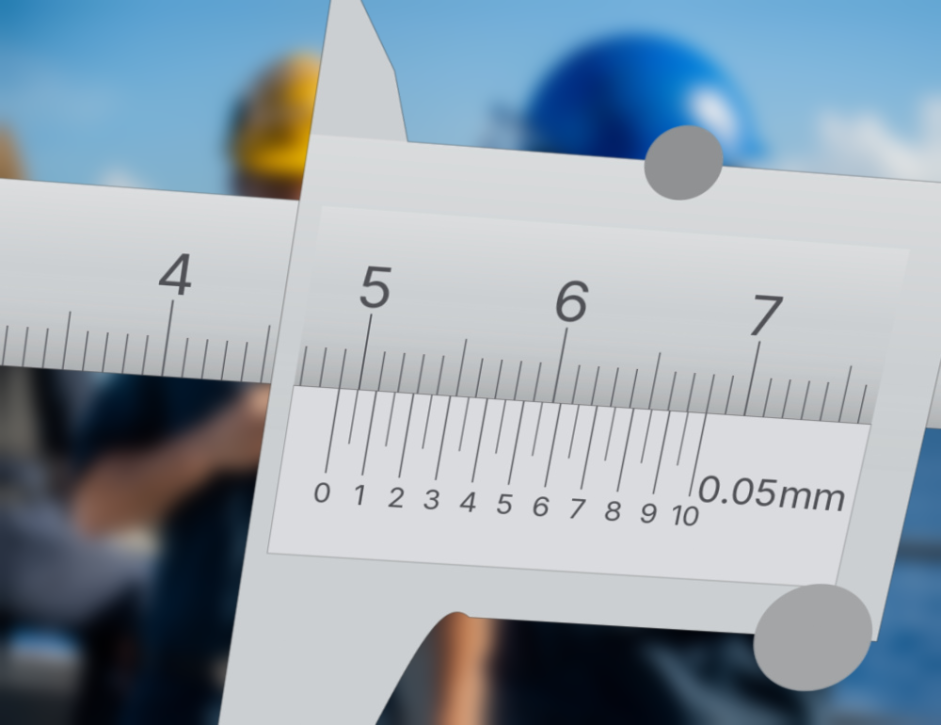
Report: 49.0 mm
